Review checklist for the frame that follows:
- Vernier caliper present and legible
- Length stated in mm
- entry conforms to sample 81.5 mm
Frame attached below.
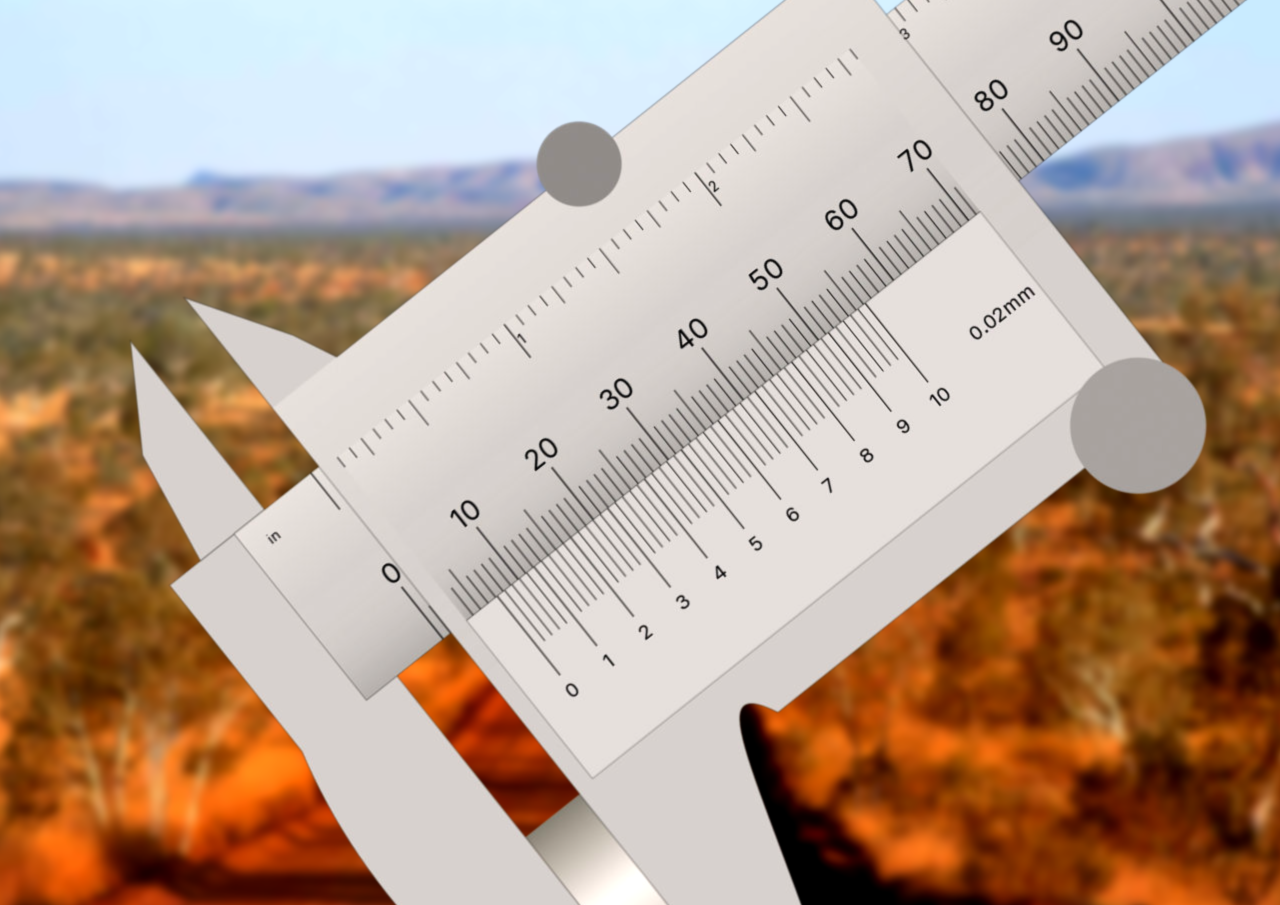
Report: 7.2 mm
